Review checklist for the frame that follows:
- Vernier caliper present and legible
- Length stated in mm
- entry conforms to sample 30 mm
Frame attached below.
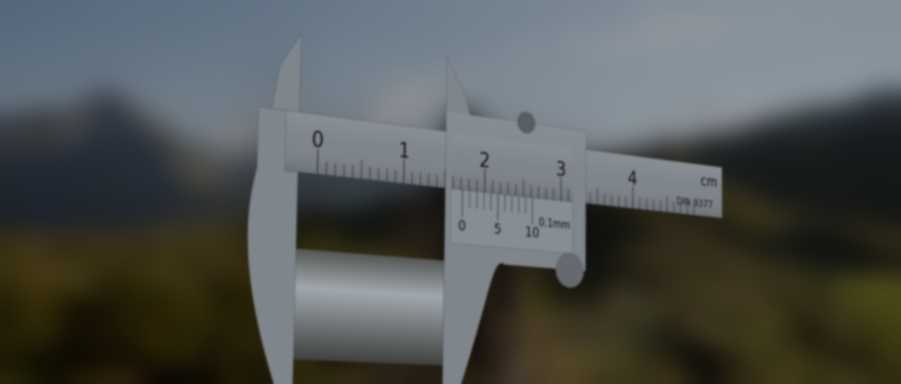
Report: 17.2 mm
